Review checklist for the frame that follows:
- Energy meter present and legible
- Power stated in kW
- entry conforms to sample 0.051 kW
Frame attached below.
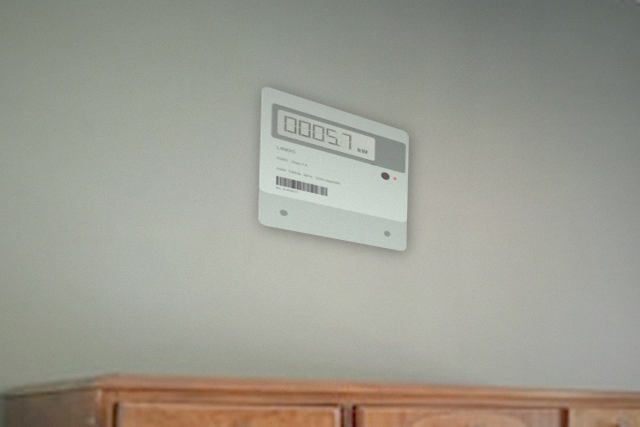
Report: 5.7 kW
